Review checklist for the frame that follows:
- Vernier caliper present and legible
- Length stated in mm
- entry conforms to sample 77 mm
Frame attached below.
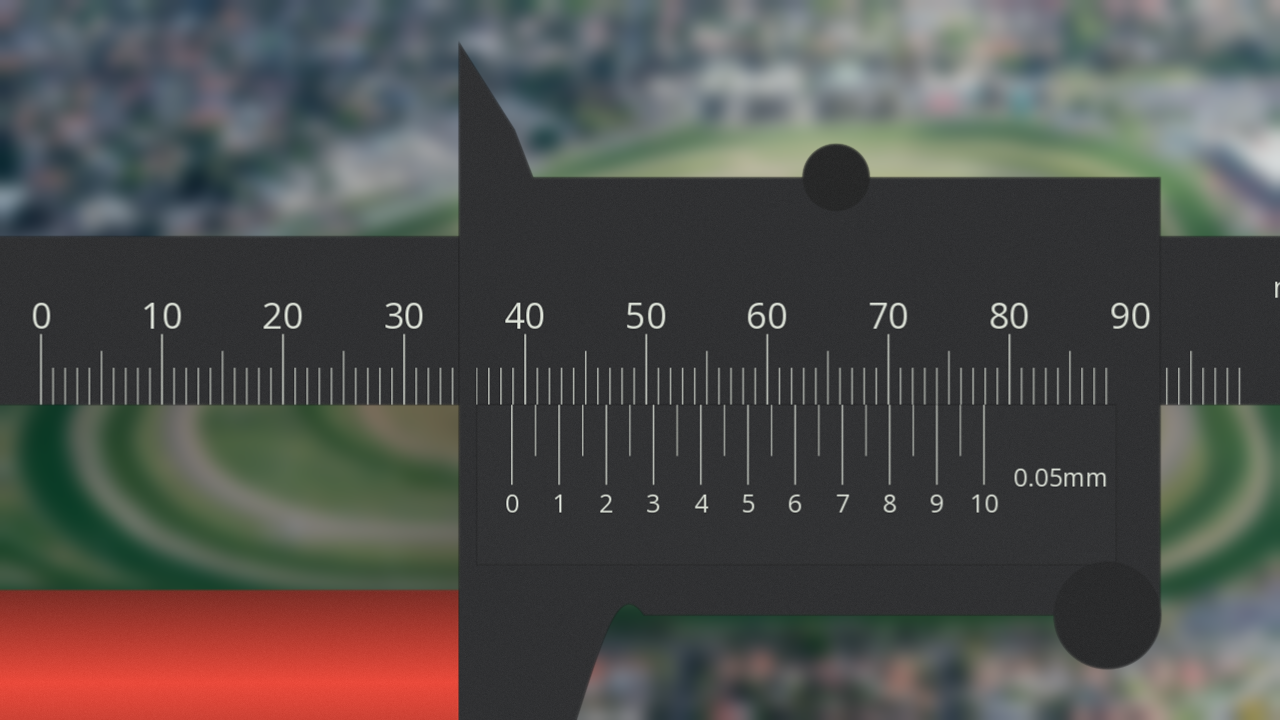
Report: 38.9 mm
